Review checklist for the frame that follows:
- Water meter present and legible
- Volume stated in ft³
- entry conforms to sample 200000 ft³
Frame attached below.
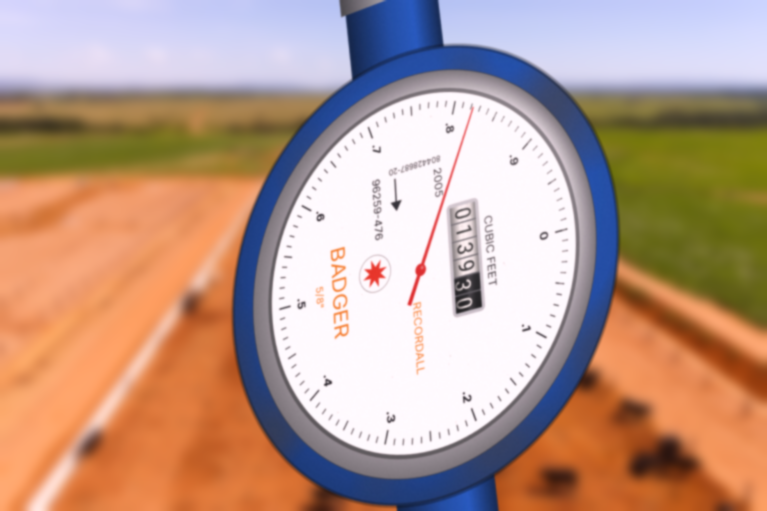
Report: 13929.82 ft³
